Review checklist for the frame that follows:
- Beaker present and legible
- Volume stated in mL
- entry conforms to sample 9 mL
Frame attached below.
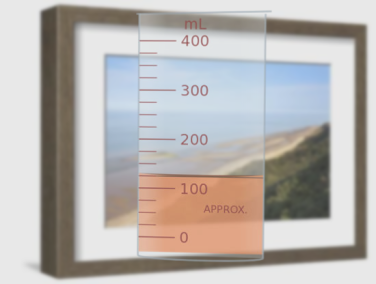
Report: 125 mL
